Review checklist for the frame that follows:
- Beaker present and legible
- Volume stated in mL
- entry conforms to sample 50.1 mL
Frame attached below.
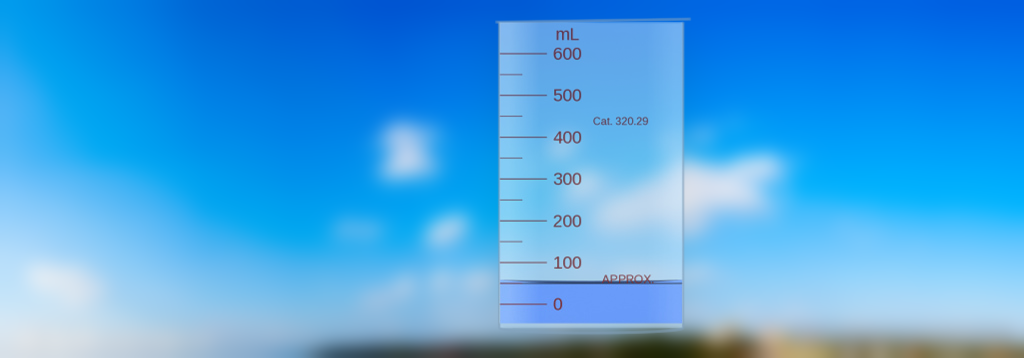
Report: 50 mL
